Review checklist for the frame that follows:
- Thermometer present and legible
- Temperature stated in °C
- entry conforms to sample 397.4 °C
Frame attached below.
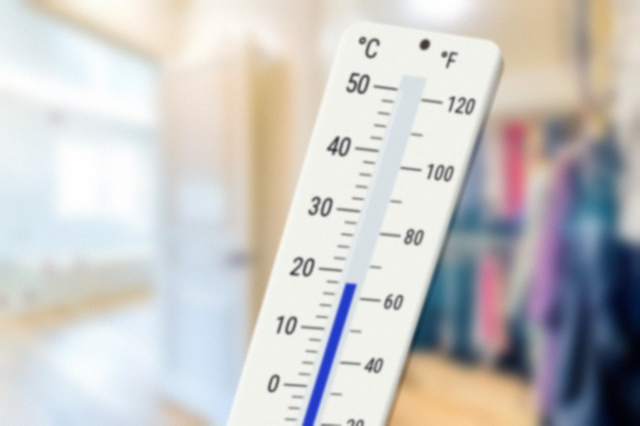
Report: 18 °C
